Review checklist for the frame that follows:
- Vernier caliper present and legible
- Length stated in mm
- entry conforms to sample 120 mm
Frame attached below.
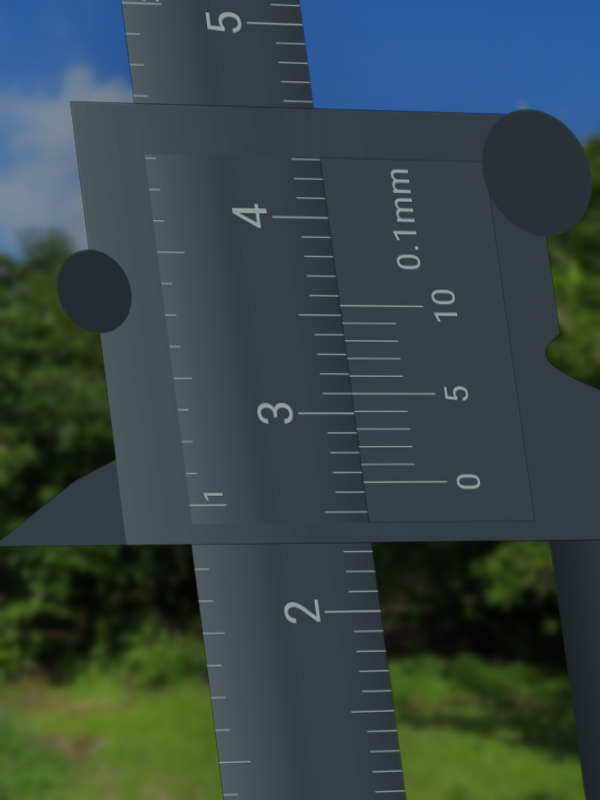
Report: 26.5 mm
